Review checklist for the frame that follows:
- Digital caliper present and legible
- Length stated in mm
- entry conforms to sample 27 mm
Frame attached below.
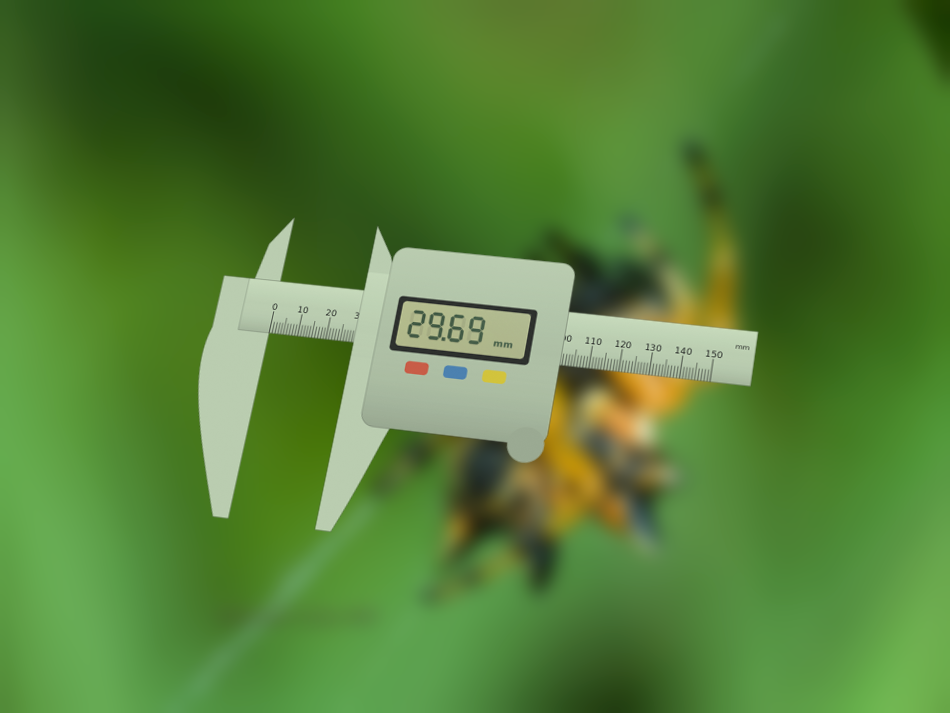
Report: 29.69 mm
